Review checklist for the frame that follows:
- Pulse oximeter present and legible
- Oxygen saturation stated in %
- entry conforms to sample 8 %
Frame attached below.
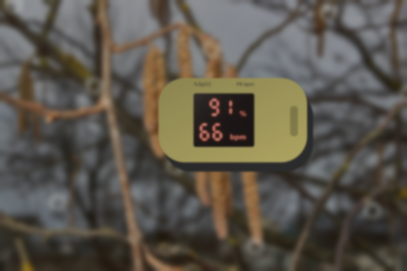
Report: 91 %
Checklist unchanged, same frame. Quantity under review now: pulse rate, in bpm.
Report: 66 bpm
